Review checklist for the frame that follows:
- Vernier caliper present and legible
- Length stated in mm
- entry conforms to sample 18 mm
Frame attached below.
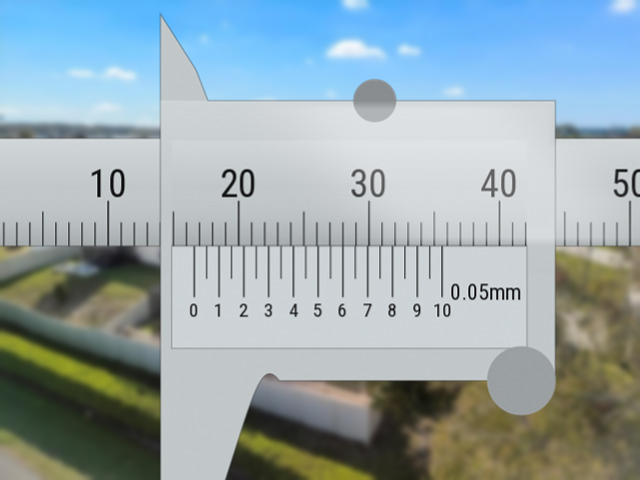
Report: 16.6 mm
